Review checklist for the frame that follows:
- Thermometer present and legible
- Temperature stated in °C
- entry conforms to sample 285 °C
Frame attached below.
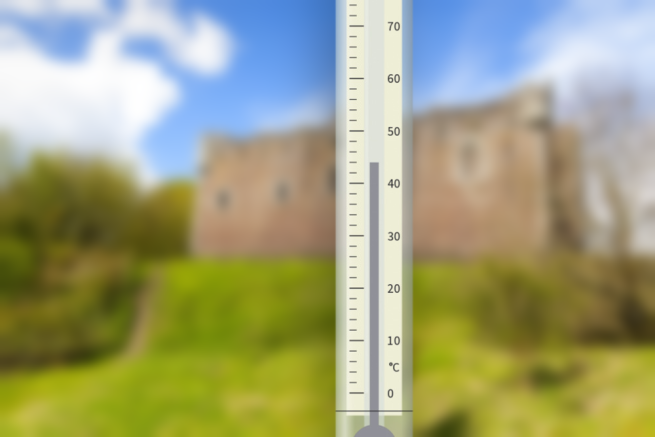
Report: 44 °C
